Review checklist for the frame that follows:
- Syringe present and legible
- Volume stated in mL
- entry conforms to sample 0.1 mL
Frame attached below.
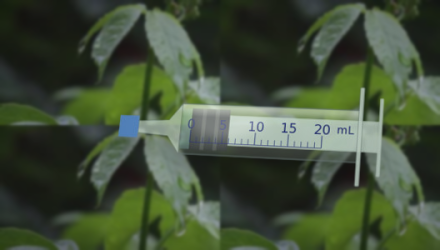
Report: 0 mL
